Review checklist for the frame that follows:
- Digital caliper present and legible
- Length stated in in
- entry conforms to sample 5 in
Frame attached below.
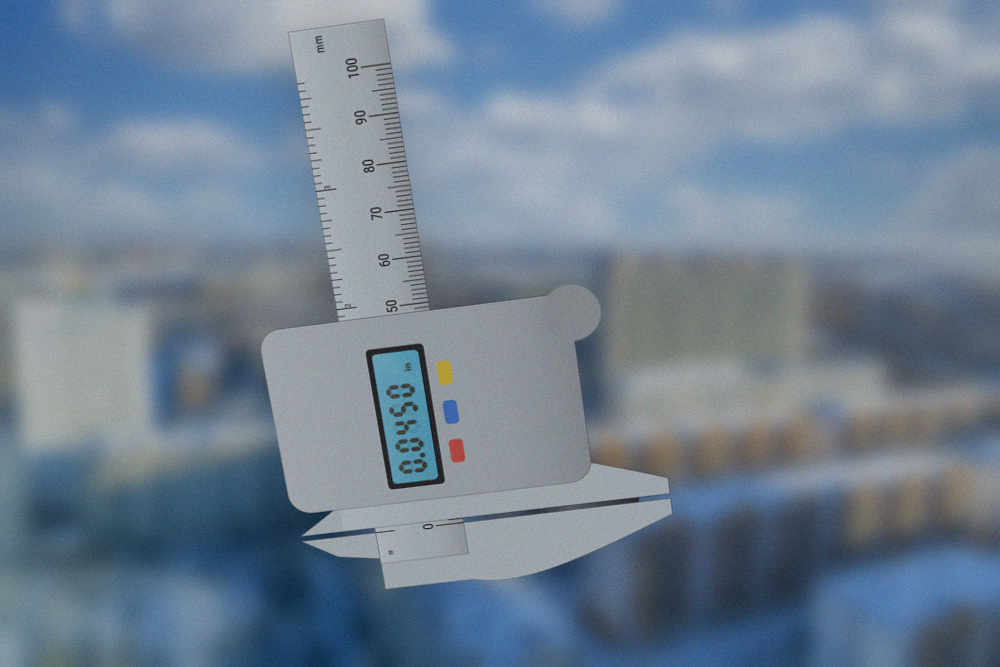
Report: 0.0450 in
